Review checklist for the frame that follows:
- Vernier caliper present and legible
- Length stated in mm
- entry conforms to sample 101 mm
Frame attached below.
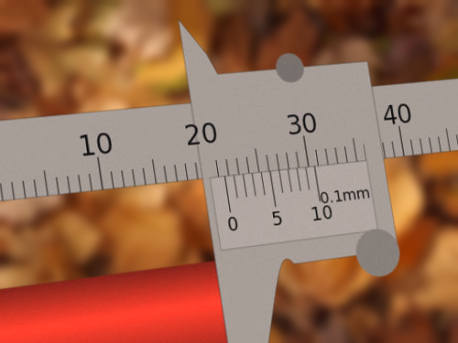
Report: 21.6 mm
